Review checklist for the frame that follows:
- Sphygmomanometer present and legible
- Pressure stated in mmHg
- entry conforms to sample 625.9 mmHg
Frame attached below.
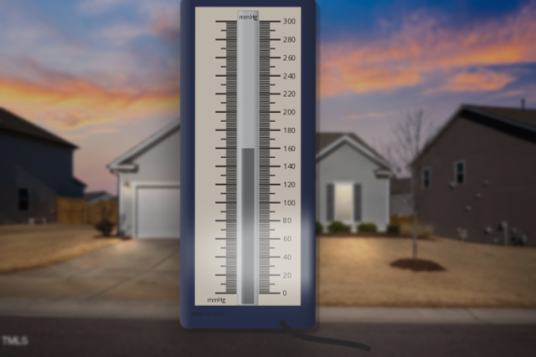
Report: 160 mmHg
